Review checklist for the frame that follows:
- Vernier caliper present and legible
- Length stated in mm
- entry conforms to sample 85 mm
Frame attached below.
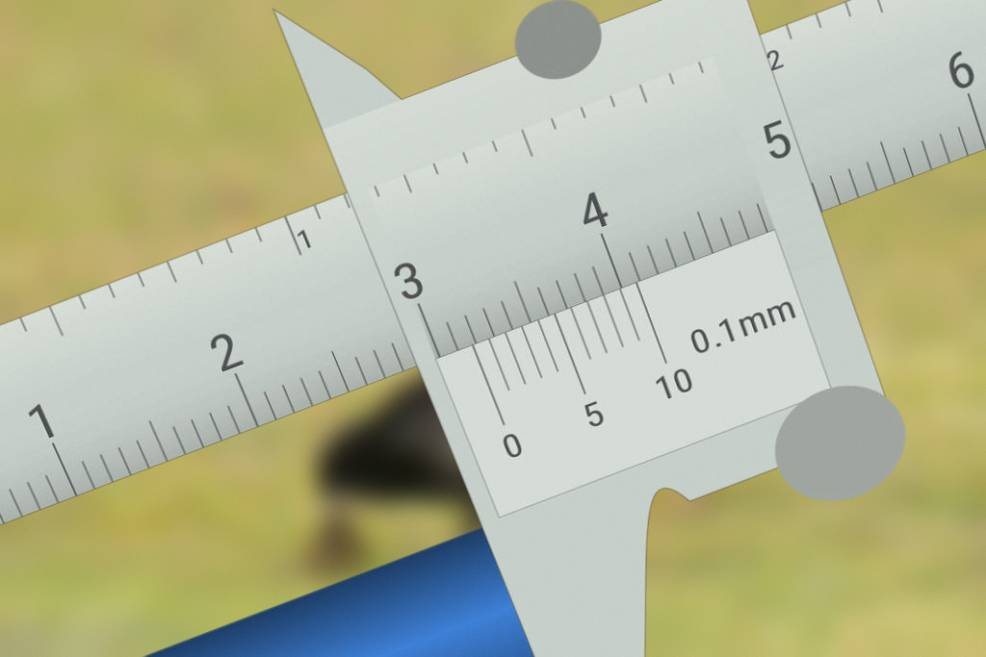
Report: 31.8 mm
